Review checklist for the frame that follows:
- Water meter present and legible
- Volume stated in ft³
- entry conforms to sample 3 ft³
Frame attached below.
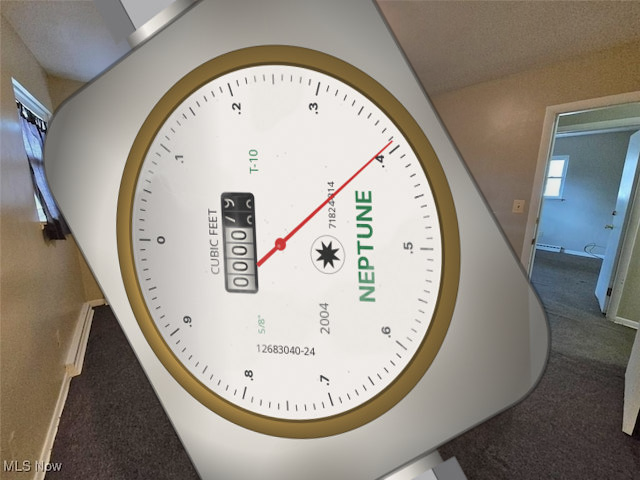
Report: 79.39 ft³
